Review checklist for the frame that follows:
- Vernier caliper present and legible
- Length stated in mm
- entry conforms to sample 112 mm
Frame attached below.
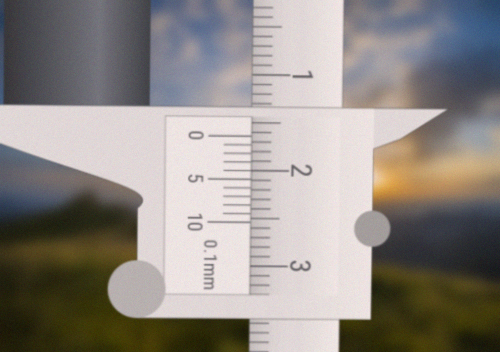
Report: 16.4 mm
